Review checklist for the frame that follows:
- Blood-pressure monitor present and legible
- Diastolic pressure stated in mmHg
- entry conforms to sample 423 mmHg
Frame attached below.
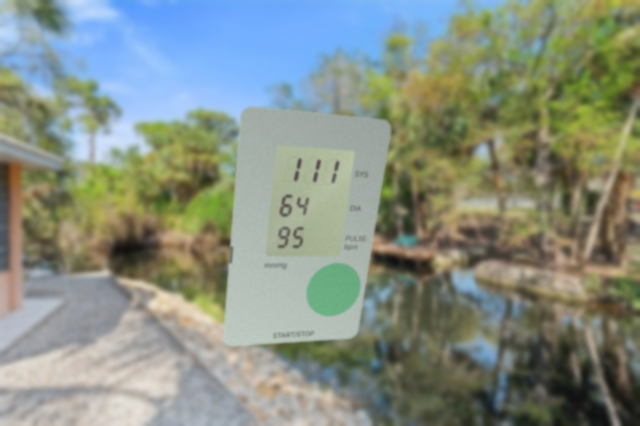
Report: 64 mmHg
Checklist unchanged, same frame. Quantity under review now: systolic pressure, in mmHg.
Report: 111 mmHg
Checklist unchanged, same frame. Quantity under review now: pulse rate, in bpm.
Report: 95 bpm
